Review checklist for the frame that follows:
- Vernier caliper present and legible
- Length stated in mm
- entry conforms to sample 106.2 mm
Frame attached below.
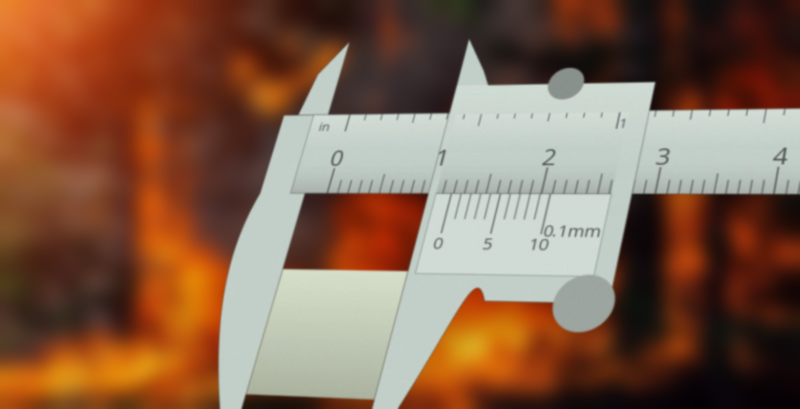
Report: 11.8 mm
